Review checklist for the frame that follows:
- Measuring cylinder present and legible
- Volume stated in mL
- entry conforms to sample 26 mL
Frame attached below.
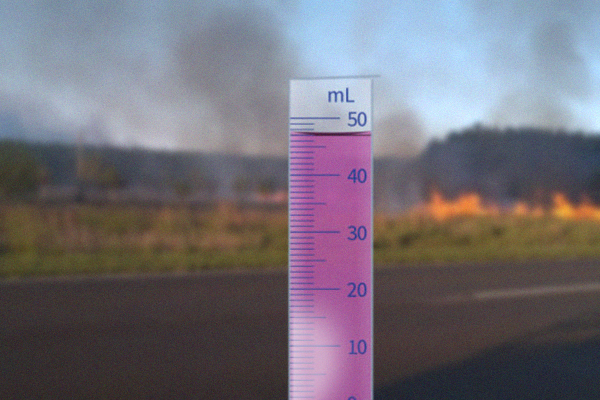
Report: 47 mL
